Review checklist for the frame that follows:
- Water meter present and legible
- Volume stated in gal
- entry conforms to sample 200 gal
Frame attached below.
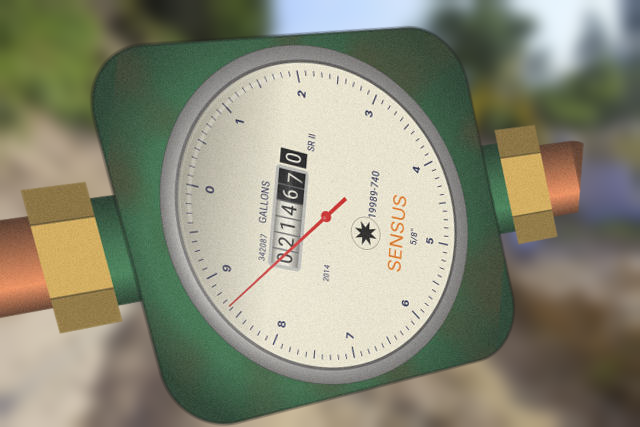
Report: 214668.6 gal
